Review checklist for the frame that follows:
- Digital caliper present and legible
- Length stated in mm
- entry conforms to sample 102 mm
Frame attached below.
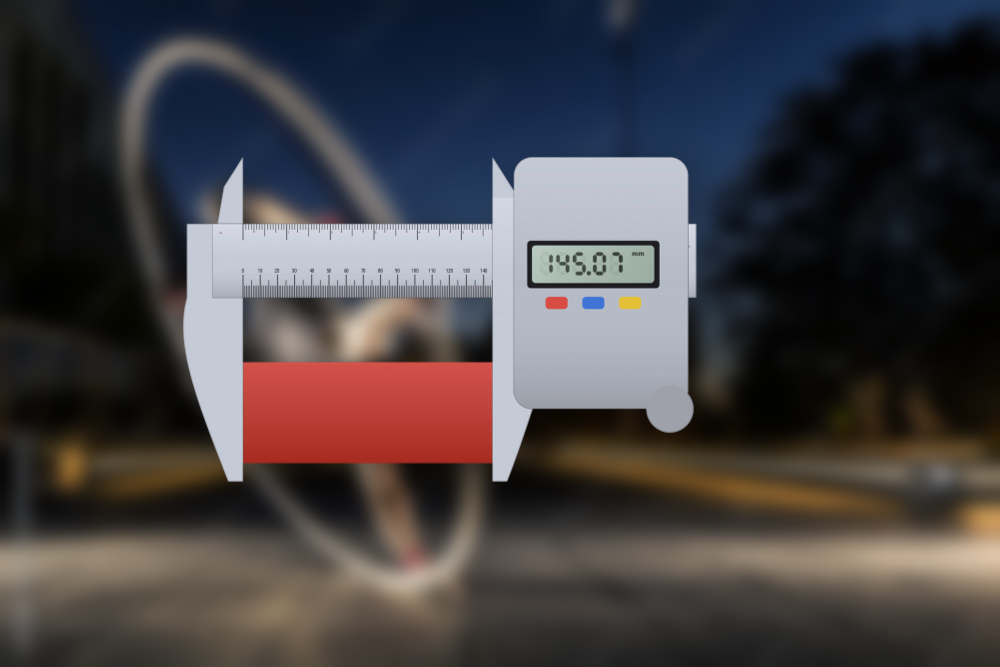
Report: 145.07 mm
